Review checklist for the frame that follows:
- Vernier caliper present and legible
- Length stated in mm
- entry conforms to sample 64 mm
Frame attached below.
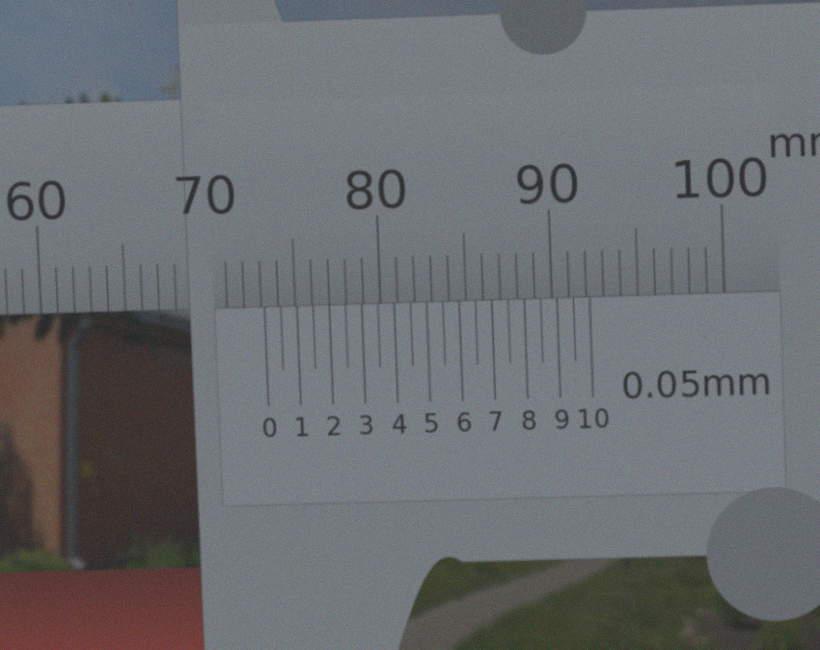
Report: 73.2 mm
